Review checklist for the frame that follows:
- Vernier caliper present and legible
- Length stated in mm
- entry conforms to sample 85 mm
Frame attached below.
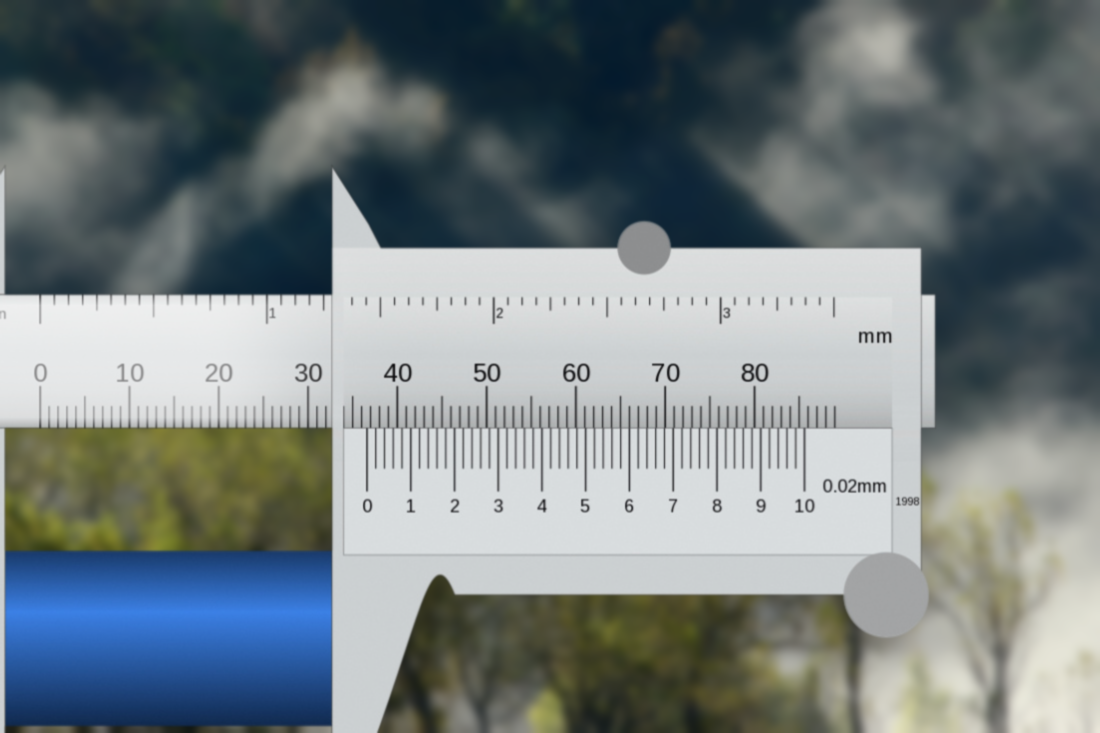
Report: 36.6 mm
